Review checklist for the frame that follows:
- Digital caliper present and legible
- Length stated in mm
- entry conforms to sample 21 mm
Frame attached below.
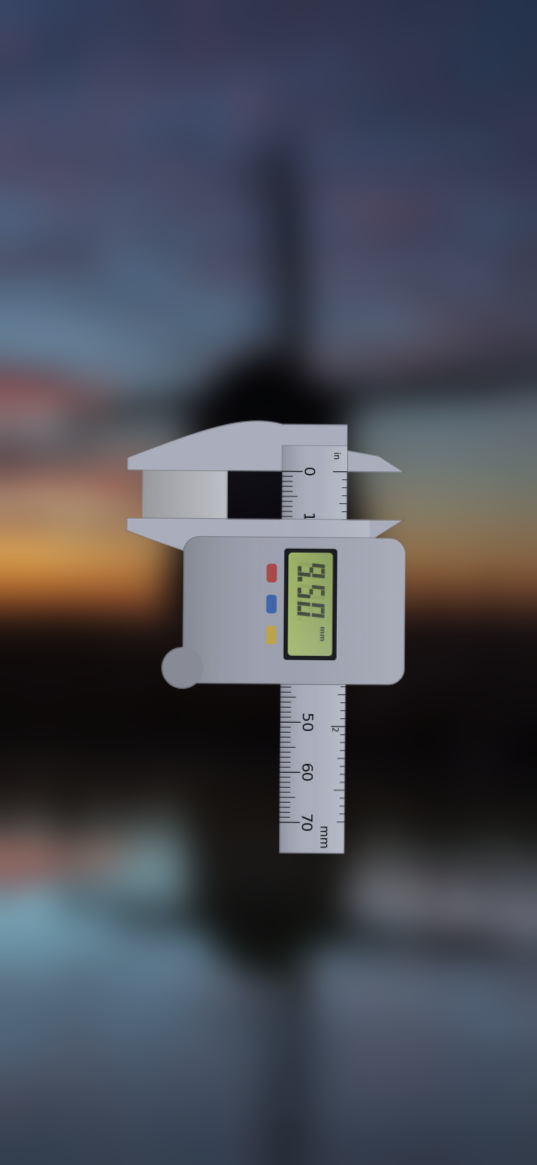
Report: 9.50 mm
